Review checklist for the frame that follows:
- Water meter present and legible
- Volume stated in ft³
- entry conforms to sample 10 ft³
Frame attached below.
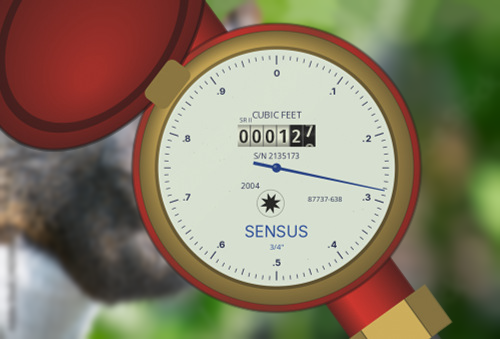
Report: 127.28 ft³
